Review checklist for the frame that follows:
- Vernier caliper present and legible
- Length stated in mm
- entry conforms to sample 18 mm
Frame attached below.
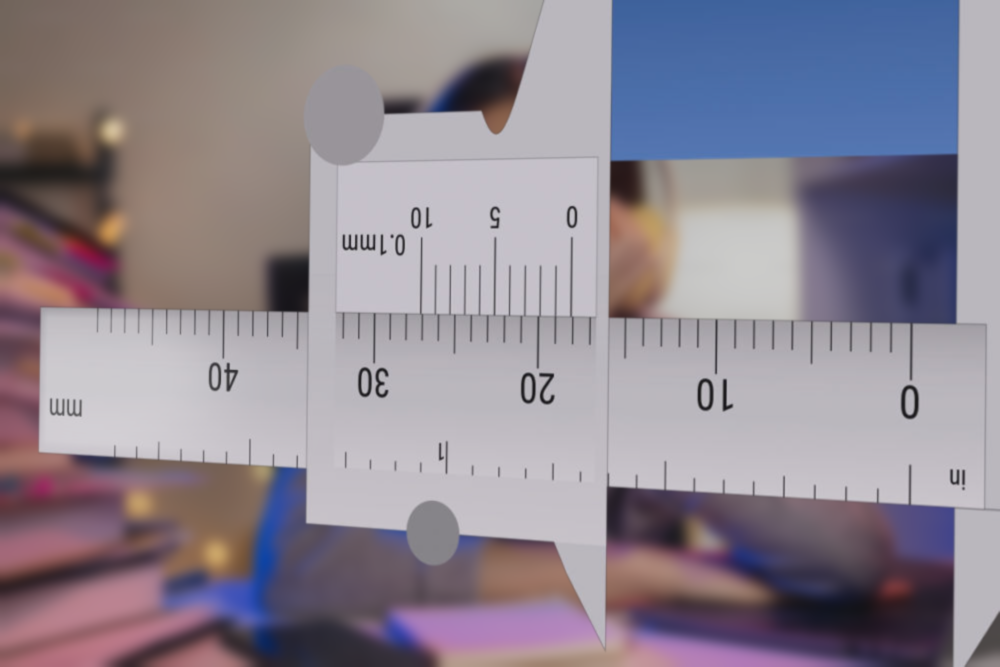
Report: 18.1 mm
